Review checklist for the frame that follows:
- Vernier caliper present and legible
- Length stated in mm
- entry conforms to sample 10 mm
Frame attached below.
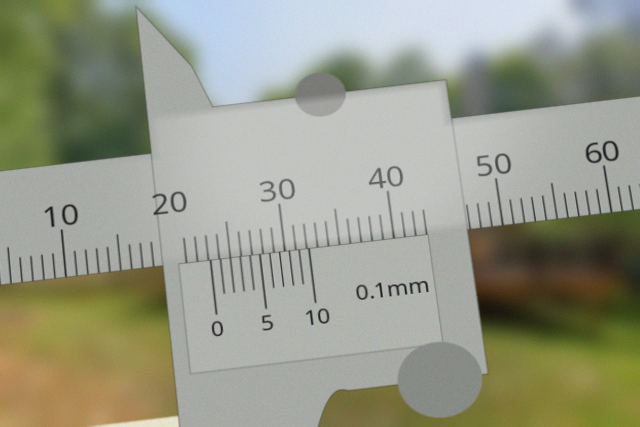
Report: 23.2 mm
